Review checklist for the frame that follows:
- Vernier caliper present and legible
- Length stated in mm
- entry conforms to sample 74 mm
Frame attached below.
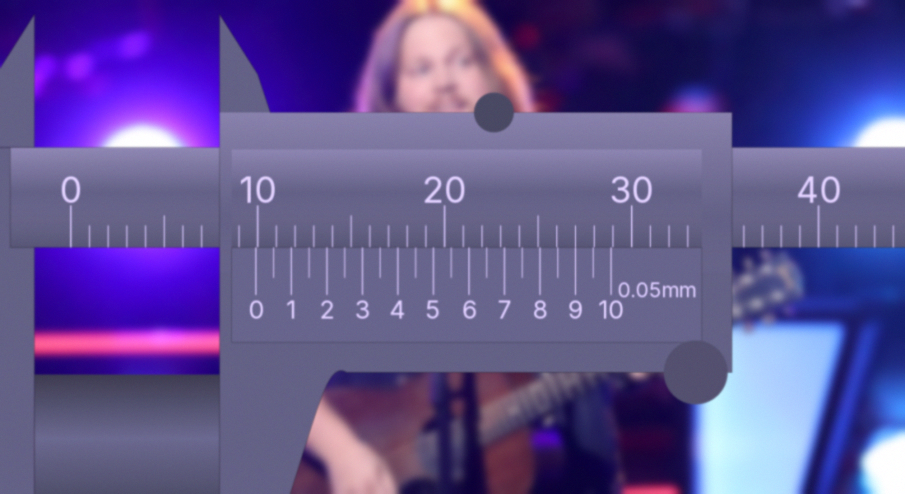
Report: 9.9 mm
